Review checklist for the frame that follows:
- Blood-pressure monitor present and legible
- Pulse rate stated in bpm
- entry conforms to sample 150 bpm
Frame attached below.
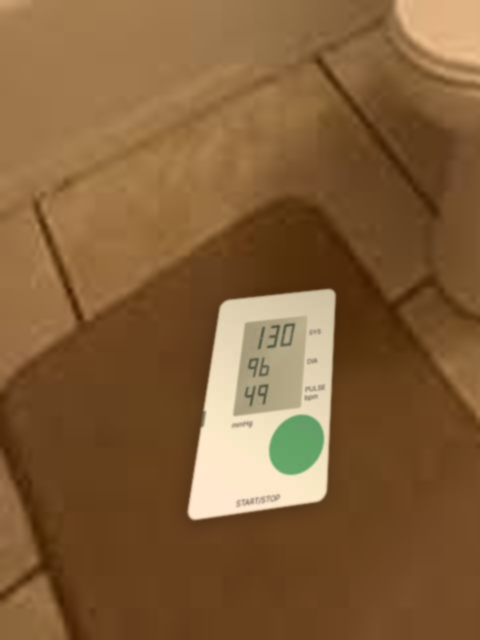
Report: 49 bpm
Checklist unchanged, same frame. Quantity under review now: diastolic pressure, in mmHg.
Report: 96 mmHg
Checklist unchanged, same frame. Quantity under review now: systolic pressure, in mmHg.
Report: 130 mmHg
